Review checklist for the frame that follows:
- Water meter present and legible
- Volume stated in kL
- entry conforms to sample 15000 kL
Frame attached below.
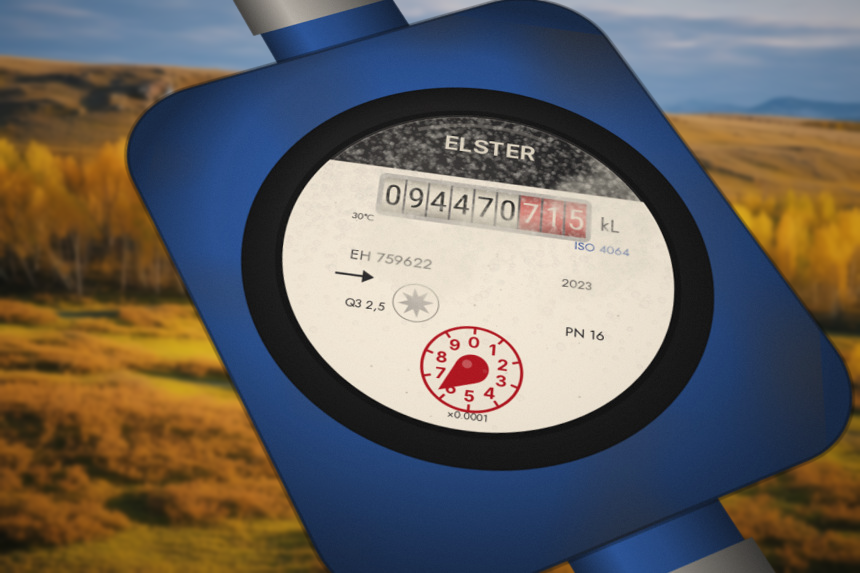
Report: 94470.7156 kL
